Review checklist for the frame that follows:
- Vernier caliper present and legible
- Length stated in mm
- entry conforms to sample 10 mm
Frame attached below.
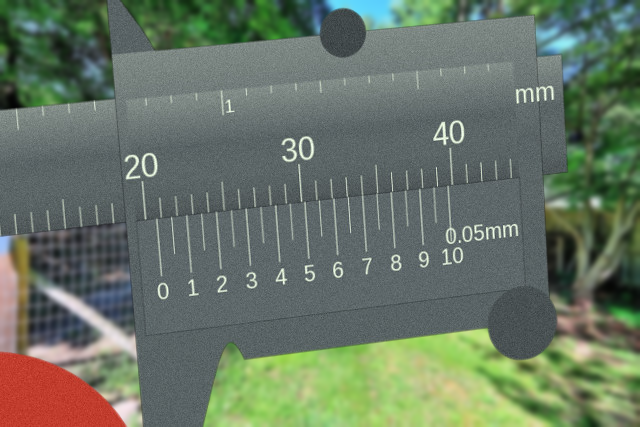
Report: 20.7 mm
